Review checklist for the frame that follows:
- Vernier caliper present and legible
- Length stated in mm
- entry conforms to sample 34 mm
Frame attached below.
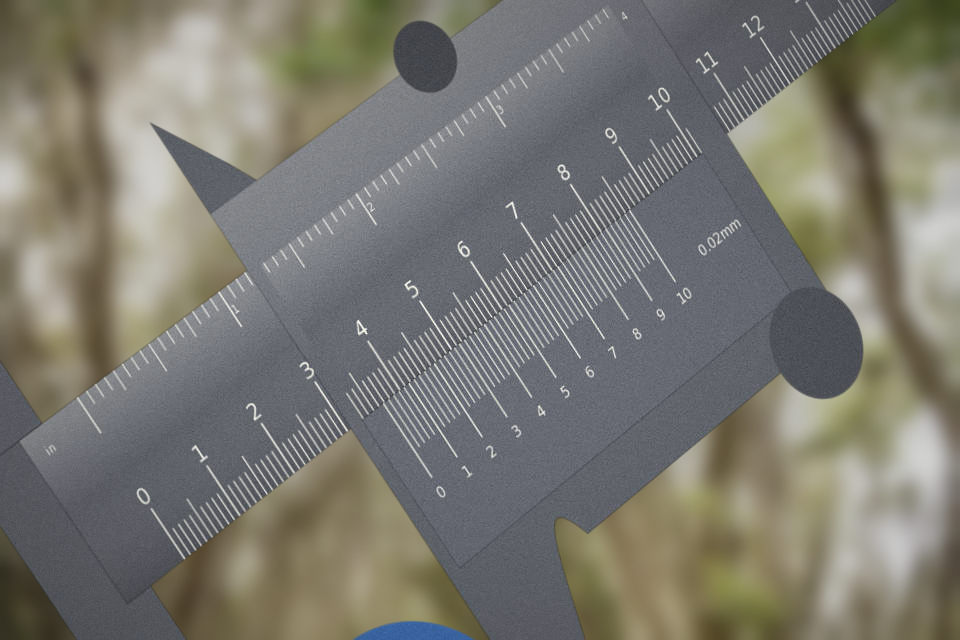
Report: 36.8 mm
